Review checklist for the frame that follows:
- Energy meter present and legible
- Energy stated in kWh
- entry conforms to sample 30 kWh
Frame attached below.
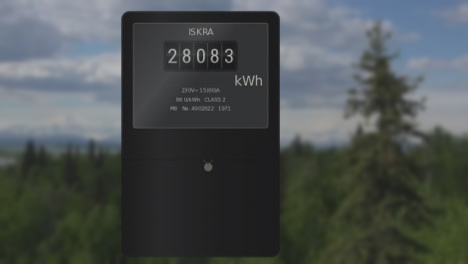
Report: 28083 kWh
